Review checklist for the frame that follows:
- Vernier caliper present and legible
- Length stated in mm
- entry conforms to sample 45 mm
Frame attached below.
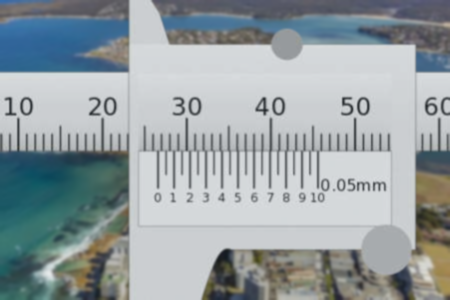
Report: 26.6 mm
